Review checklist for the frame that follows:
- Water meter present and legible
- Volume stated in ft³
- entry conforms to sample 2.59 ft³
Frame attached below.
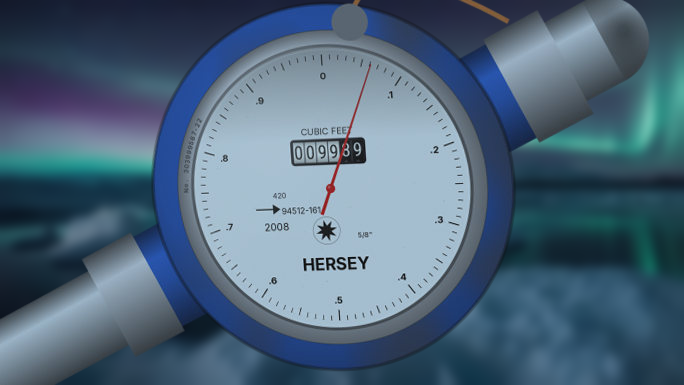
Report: 9989.06 ft³
